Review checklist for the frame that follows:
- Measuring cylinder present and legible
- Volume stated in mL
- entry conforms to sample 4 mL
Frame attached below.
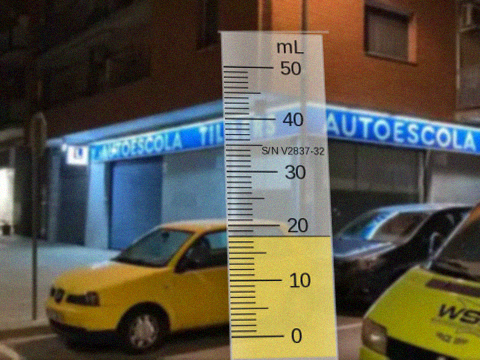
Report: 18 mL
